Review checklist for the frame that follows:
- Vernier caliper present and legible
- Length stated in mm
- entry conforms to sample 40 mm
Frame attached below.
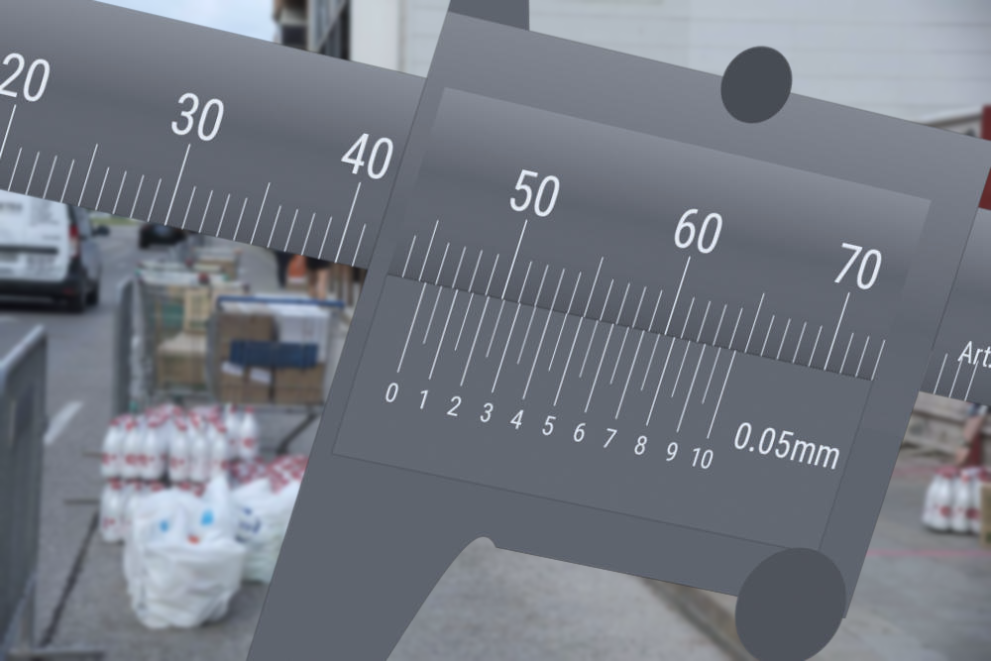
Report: 45.4 mm
